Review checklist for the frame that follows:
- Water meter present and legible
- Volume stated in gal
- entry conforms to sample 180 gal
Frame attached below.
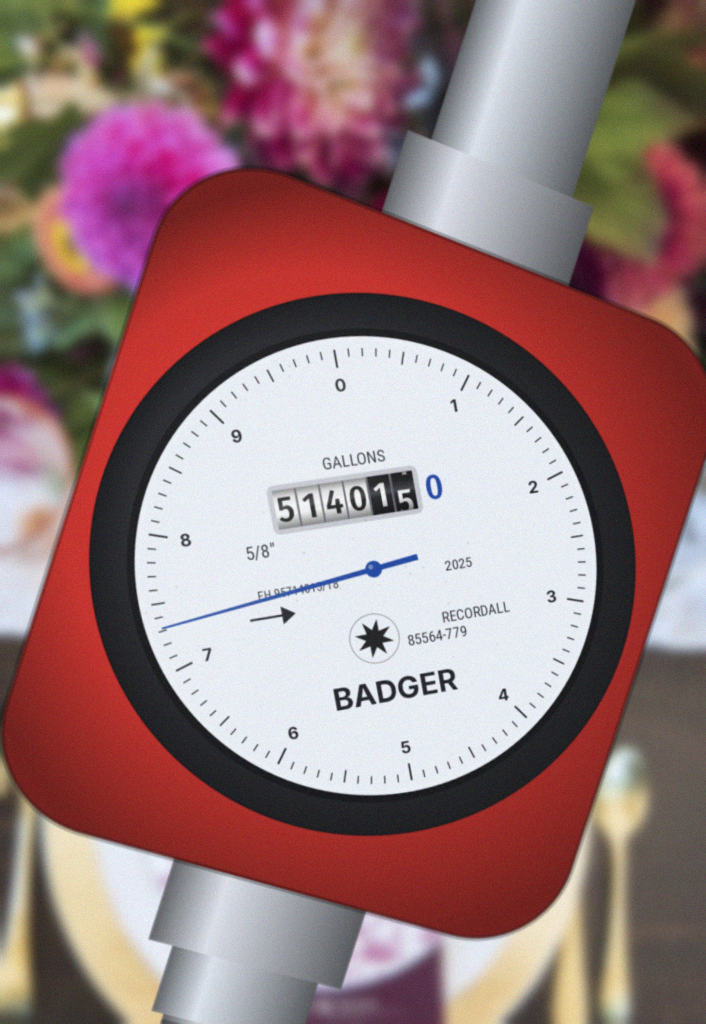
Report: 5140147.3 gal
